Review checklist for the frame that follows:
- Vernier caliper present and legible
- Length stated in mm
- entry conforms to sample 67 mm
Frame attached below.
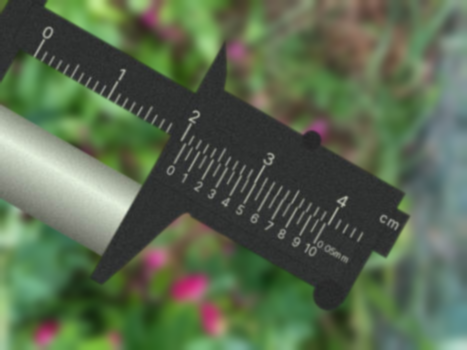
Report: 20.6 mm
